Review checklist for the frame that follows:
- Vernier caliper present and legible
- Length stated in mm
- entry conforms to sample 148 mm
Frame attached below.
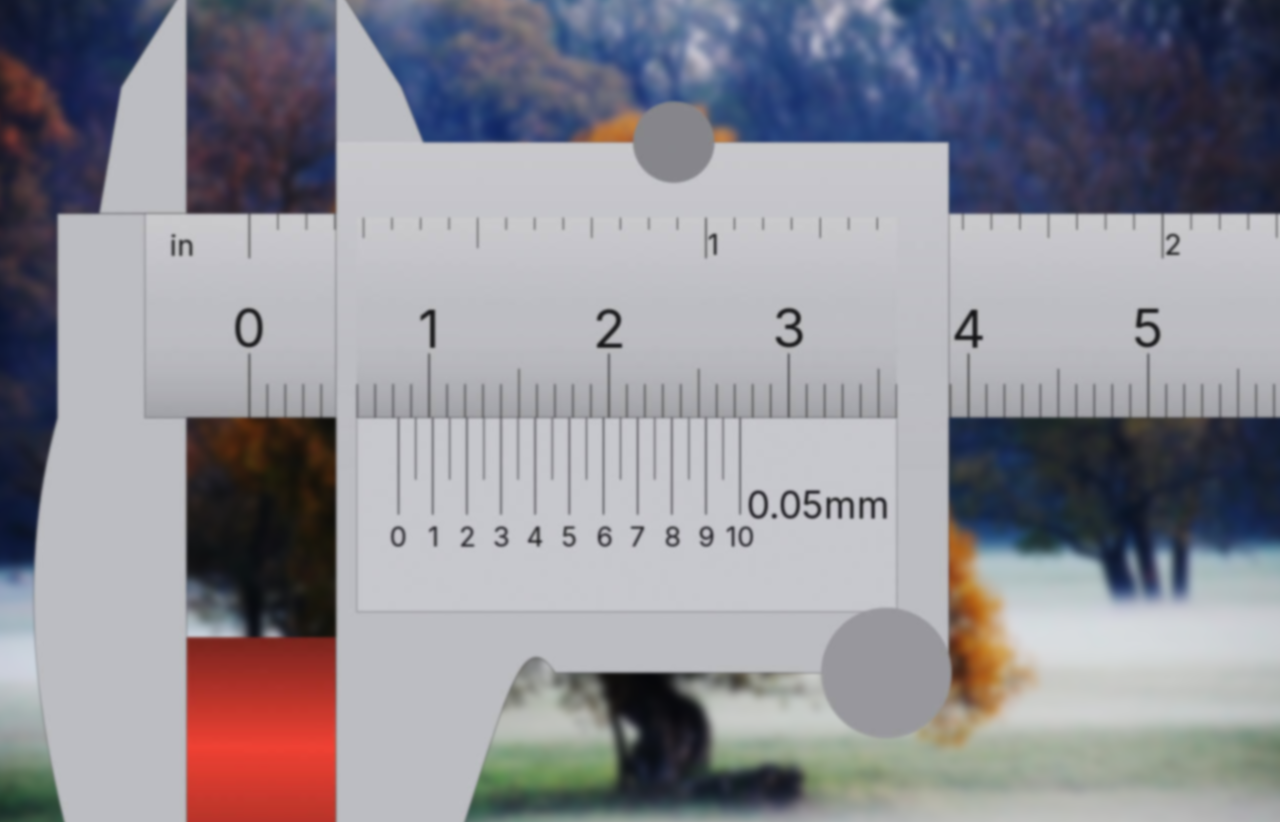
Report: 8.3 mm
